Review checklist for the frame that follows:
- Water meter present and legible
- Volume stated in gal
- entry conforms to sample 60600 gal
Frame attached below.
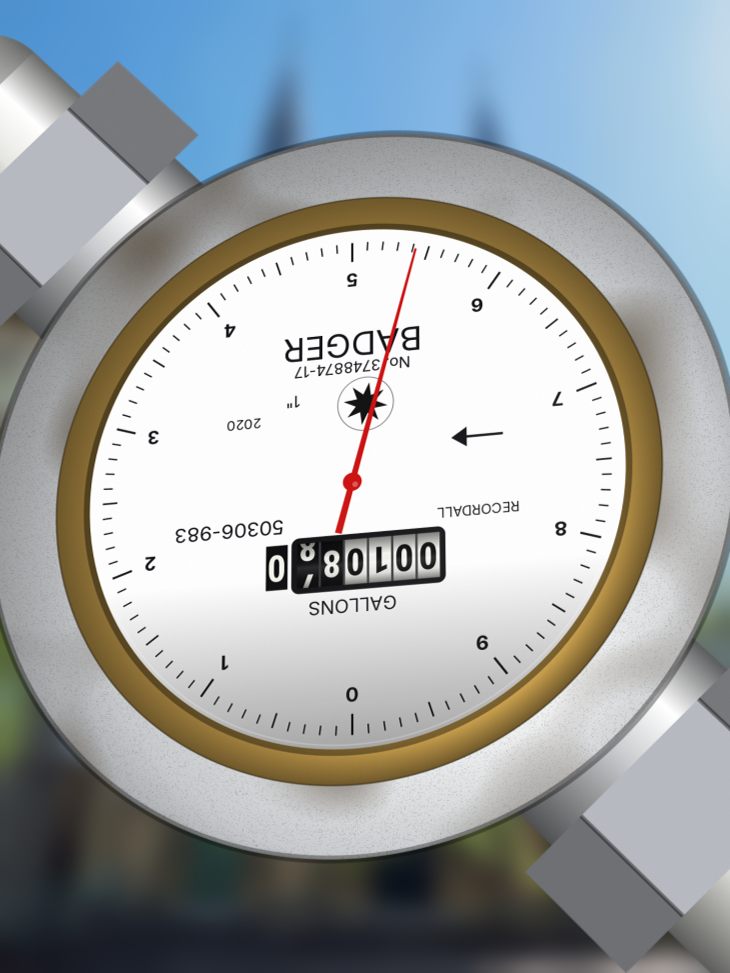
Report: 10875.4 gal
